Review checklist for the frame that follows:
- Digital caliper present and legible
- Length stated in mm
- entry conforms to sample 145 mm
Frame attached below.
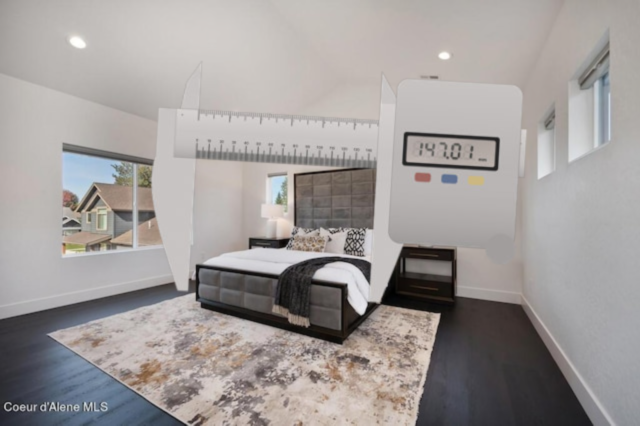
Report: 147.01 mm
